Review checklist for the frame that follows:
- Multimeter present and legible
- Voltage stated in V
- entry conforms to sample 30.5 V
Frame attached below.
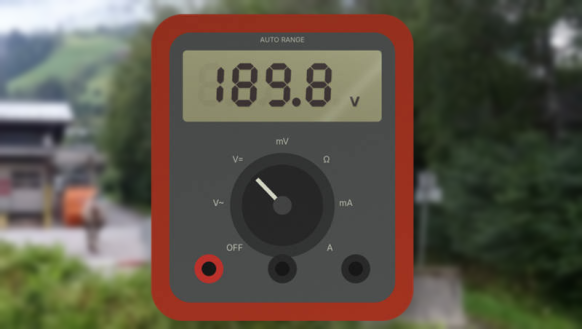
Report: 189.8 V
